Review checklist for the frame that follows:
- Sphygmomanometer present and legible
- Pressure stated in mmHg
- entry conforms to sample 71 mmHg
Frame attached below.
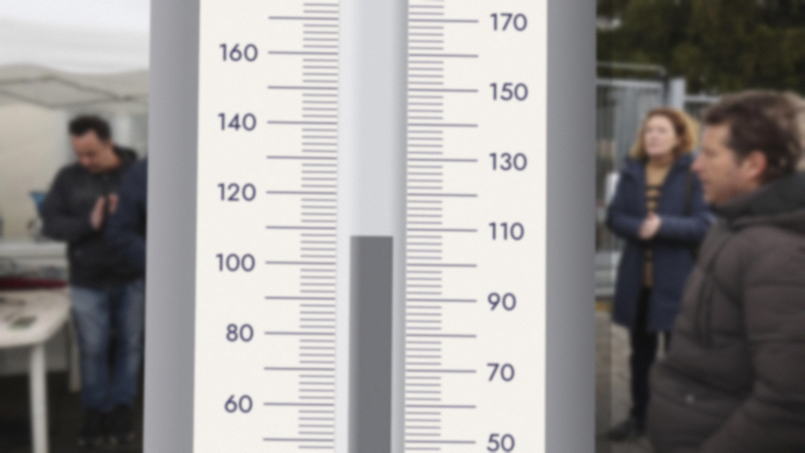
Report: 108 mmHg
